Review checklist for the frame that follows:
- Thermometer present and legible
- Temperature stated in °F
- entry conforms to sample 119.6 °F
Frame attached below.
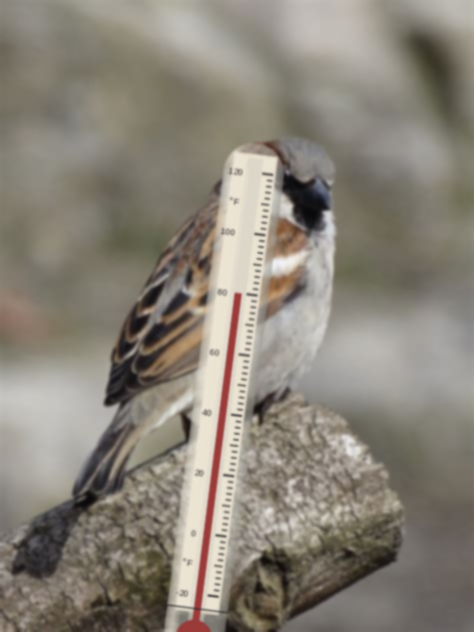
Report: 80 °F
